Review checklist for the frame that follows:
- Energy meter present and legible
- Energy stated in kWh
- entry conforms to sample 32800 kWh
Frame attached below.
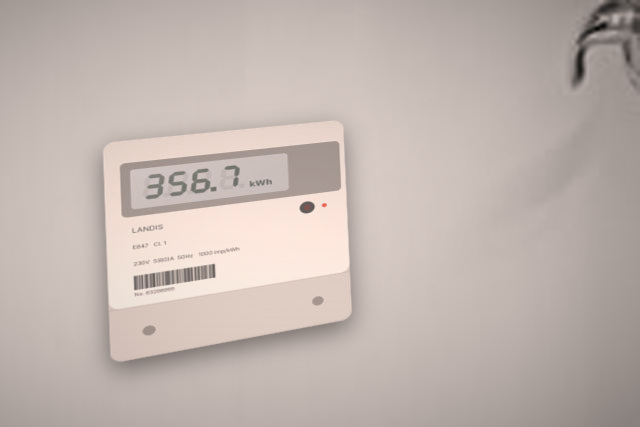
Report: 356.7 kWh
